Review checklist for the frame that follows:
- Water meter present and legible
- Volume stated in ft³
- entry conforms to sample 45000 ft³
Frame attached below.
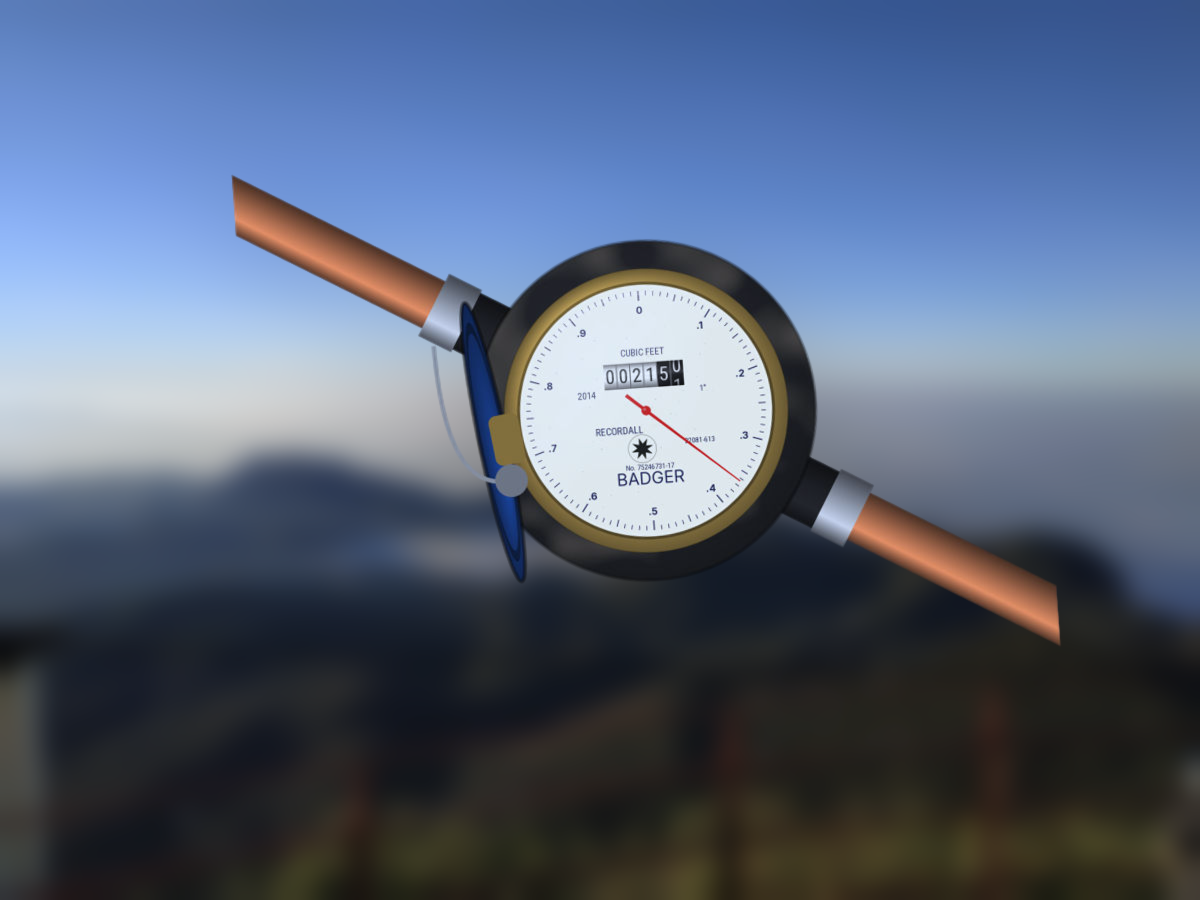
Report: 2150.36 ft³
